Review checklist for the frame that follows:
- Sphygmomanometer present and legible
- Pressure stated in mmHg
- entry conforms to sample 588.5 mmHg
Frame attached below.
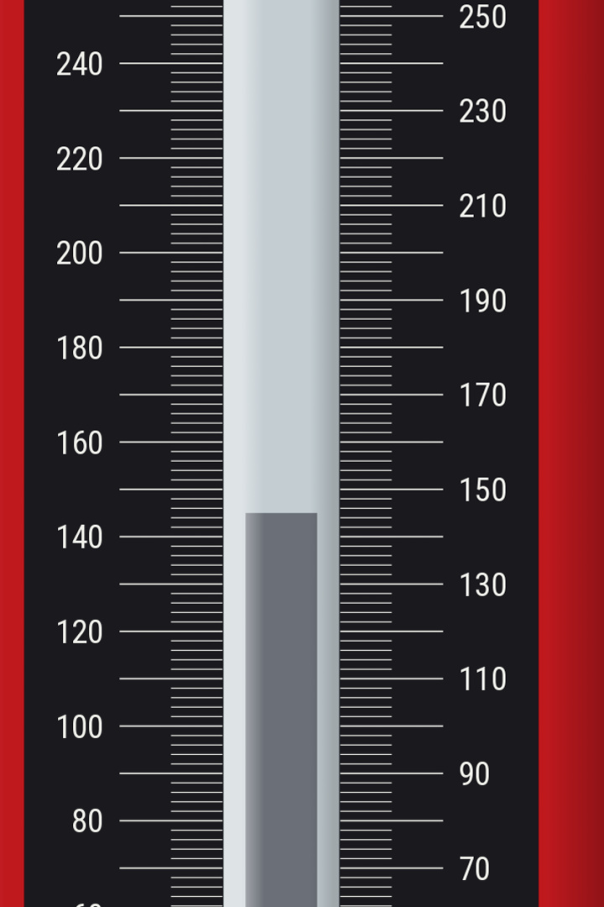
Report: 145 mmHg
